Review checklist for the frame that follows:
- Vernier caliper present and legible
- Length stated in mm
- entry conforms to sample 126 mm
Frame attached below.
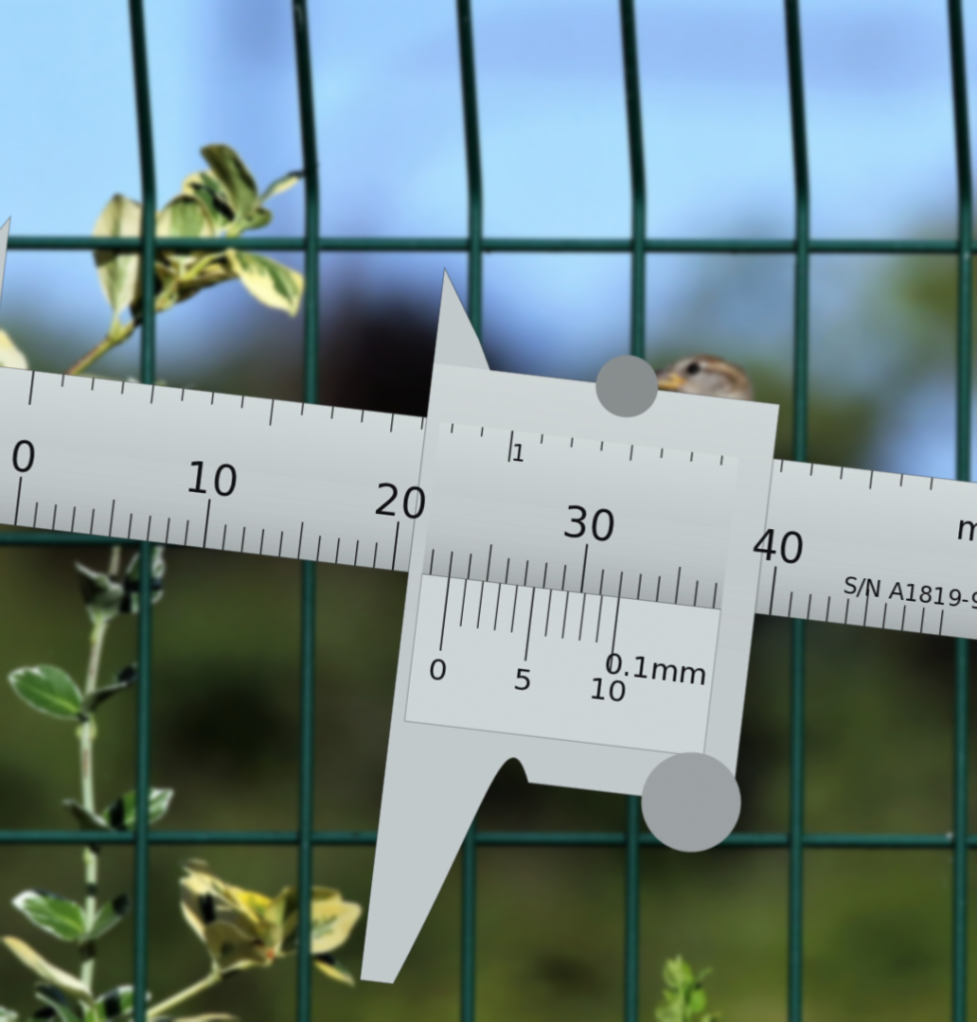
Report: 23.0 mm
